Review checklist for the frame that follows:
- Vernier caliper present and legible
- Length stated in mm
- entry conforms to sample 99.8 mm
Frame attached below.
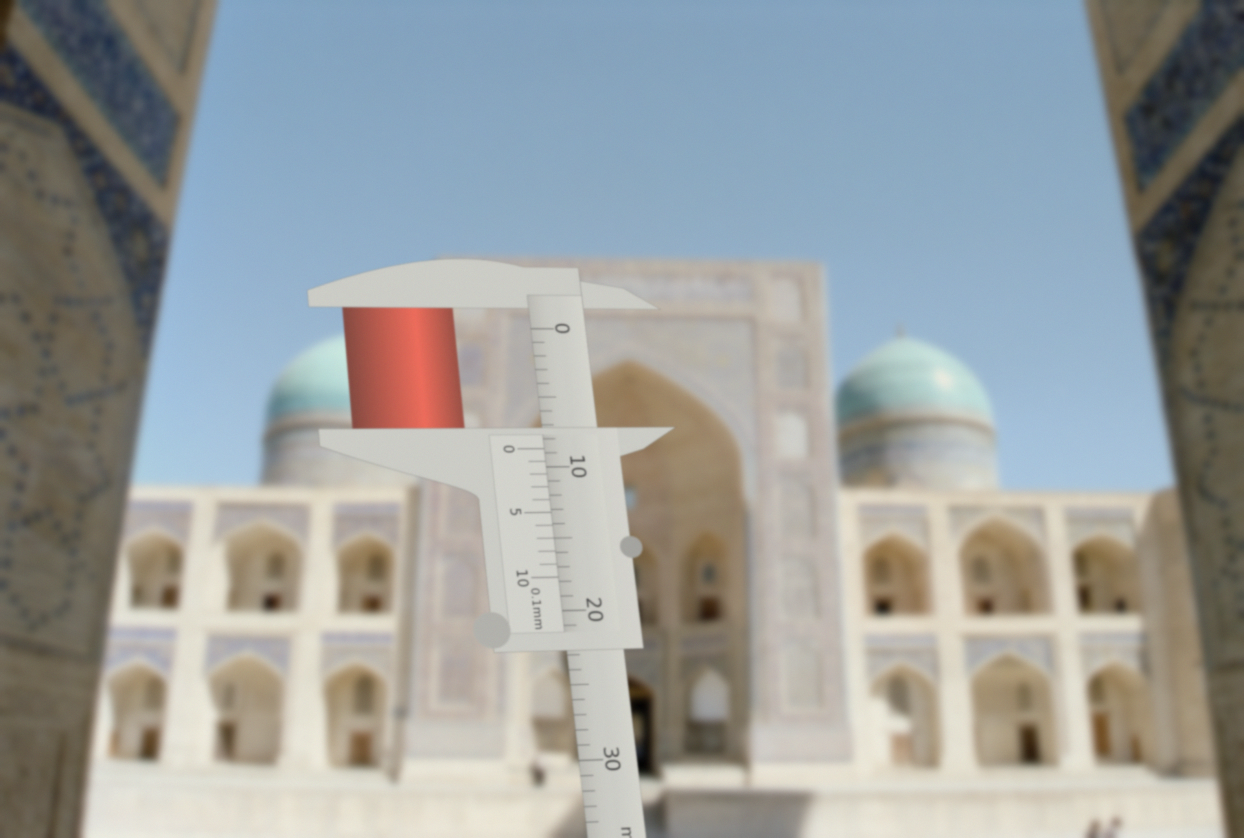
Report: 8.7 mm
